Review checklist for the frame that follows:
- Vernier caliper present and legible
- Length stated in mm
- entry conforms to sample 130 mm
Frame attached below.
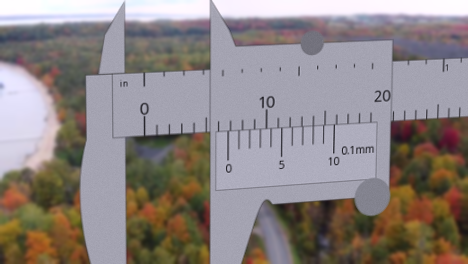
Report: 6.8 mm
